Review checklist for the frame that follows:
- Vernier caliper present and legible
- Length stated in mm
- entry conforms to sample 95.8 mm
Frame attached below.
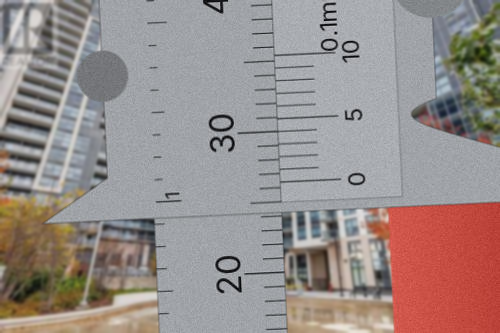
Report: 26.4 mm
